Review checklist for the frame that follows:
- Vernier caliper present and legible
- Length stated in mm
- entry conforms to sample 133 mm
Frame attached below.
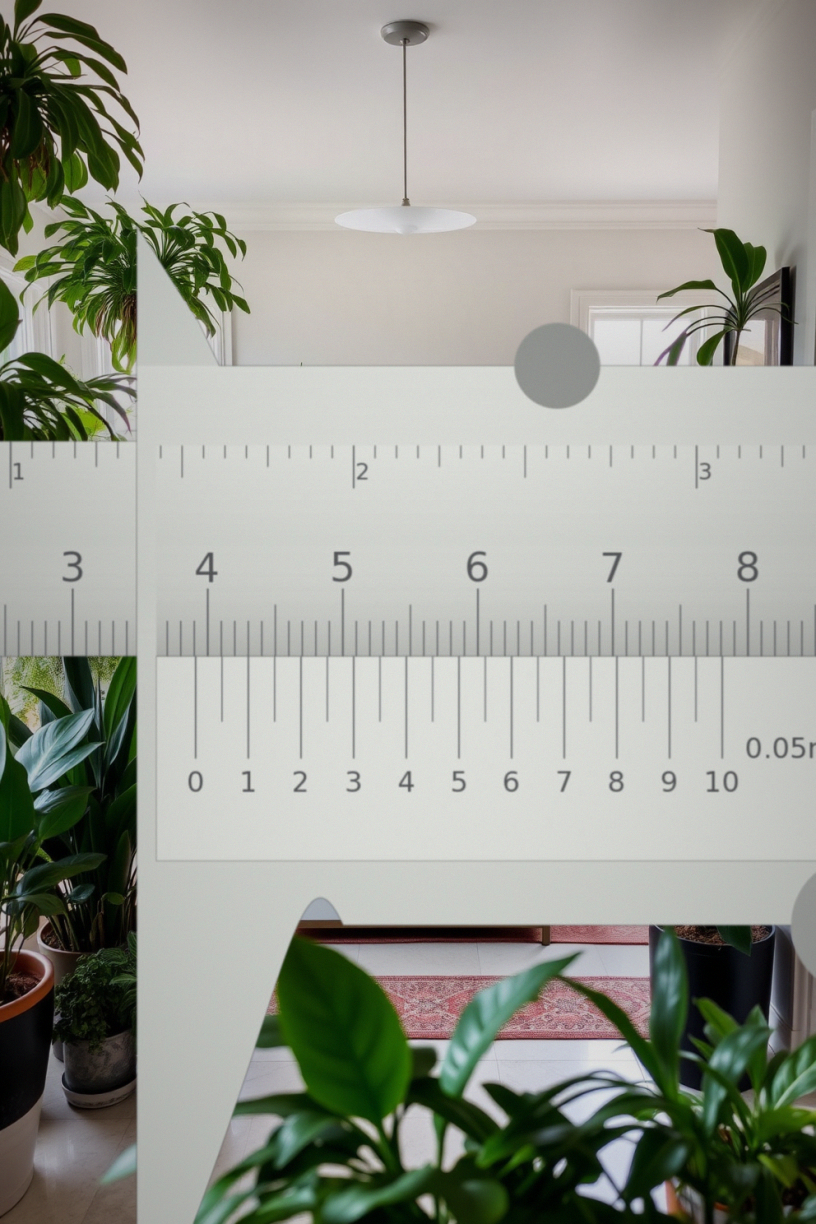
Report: 39.1 mm
